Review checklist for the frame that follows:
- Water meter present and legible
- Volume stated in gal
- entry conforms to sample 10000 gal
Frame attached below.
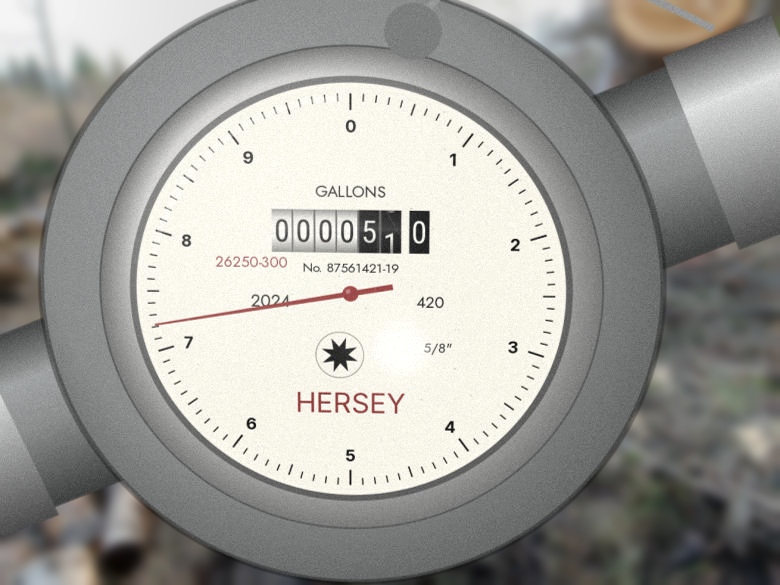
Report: 507.2 gal
